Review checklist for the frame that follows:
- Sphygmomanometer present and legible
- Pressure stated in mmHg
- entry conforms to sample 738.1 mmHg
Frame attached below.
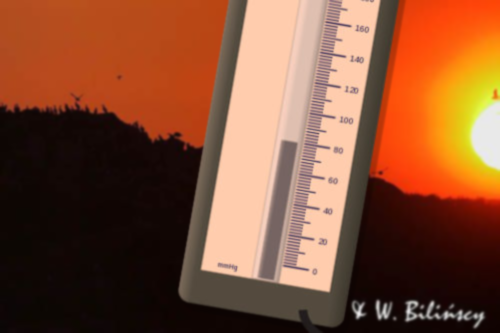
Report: 80 mmHg
